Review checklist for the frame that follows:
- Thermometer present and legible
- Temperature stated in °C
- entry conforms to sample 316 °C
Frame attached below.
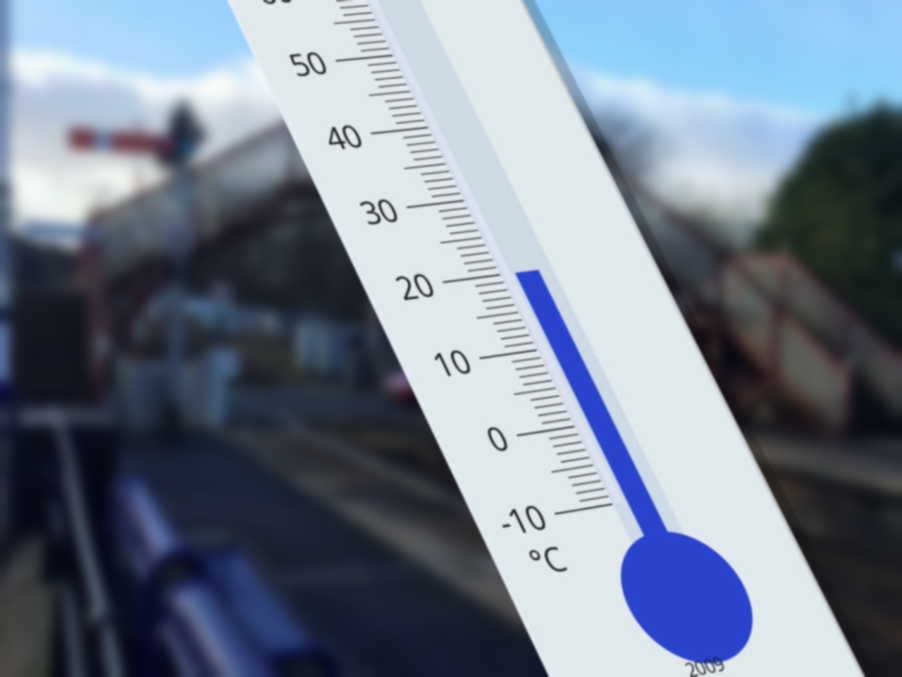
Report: 20 °C
